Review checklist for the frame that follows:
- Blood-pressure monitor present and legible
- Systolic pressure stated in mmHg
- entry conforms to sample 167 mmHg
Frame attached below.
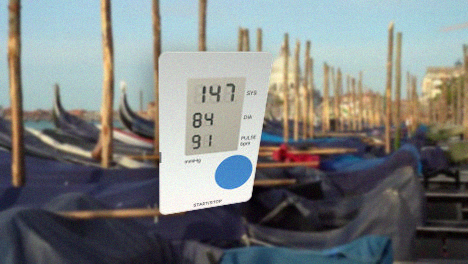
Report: 147 mmHg
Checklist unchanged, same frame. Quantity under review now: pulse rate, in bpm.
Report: 91 bpm
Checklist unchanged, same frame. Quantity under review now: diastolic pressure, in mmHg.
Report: 84 mmHg
